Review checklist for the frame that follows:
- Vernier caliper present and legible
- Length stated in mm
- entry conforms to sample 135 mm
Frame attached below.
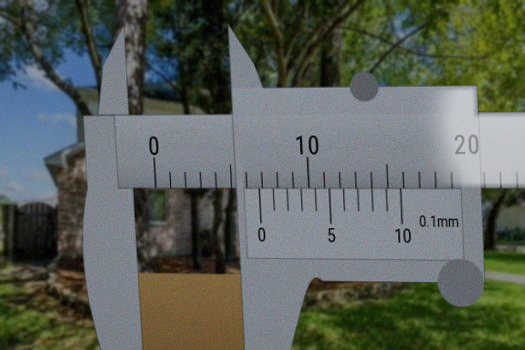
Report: 6.8 mm
